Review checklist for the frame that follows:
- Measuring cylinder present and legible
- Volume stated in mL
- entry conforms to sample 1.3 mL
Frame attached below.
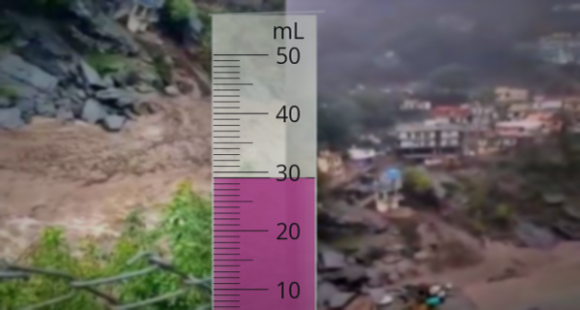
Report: 29 mL
